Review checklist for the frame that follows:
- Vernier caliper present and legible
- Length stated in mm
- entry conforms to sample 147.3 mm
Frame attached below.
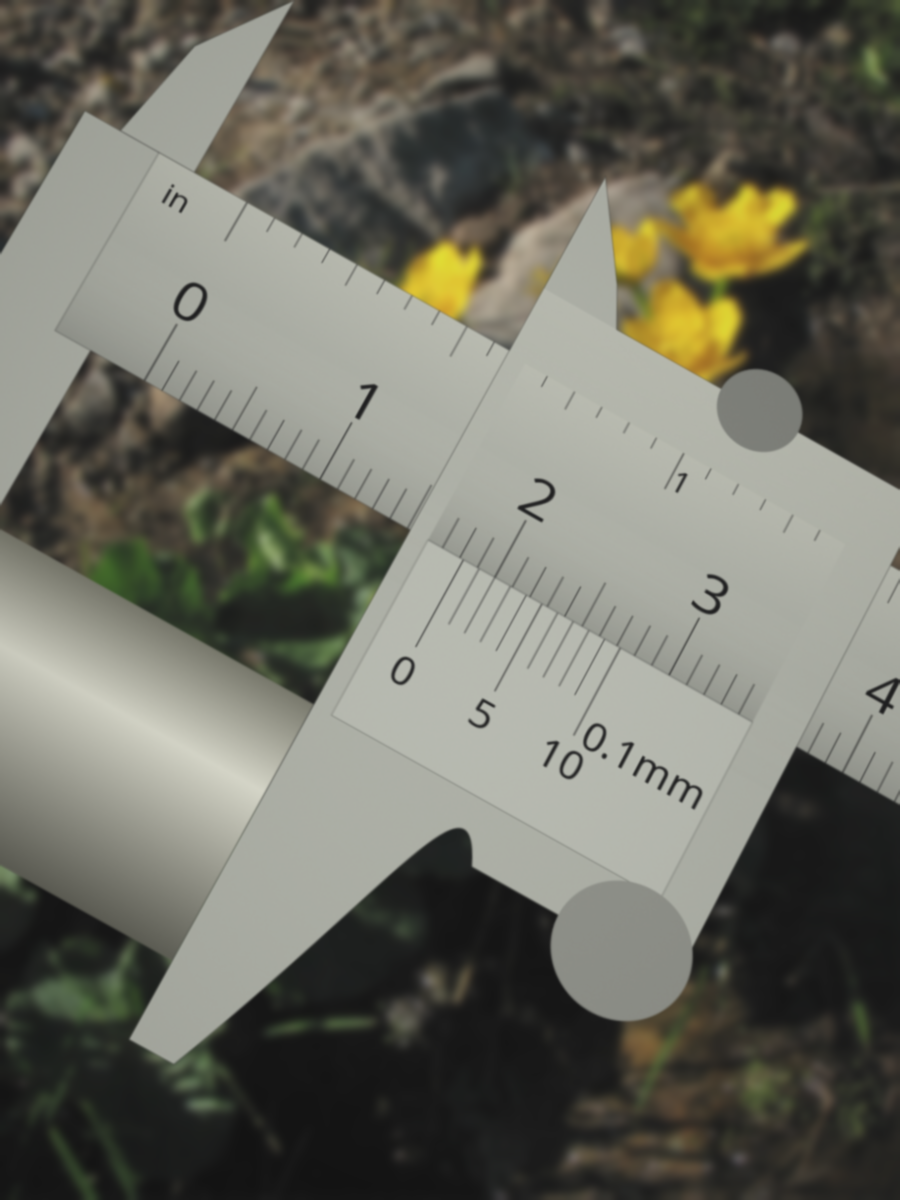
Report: 18.2 mm
